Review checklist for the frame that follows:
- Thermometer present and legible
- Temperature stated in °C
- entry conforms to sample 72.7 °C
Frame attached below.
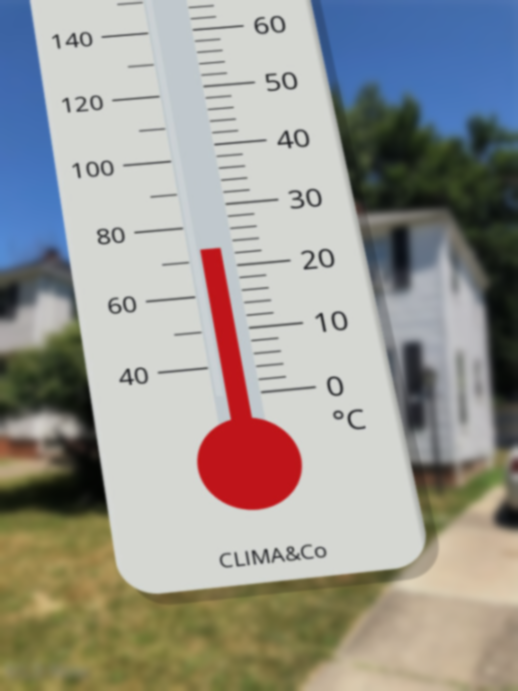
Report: 23 °C
